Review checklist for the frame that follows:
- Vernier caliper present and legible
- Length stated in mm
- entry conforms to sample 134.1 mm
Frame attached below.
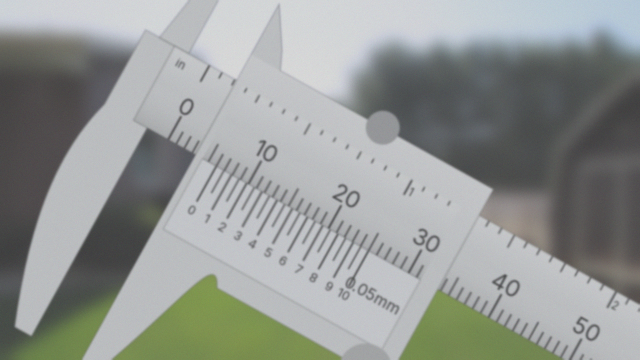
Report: 6.0 mm
